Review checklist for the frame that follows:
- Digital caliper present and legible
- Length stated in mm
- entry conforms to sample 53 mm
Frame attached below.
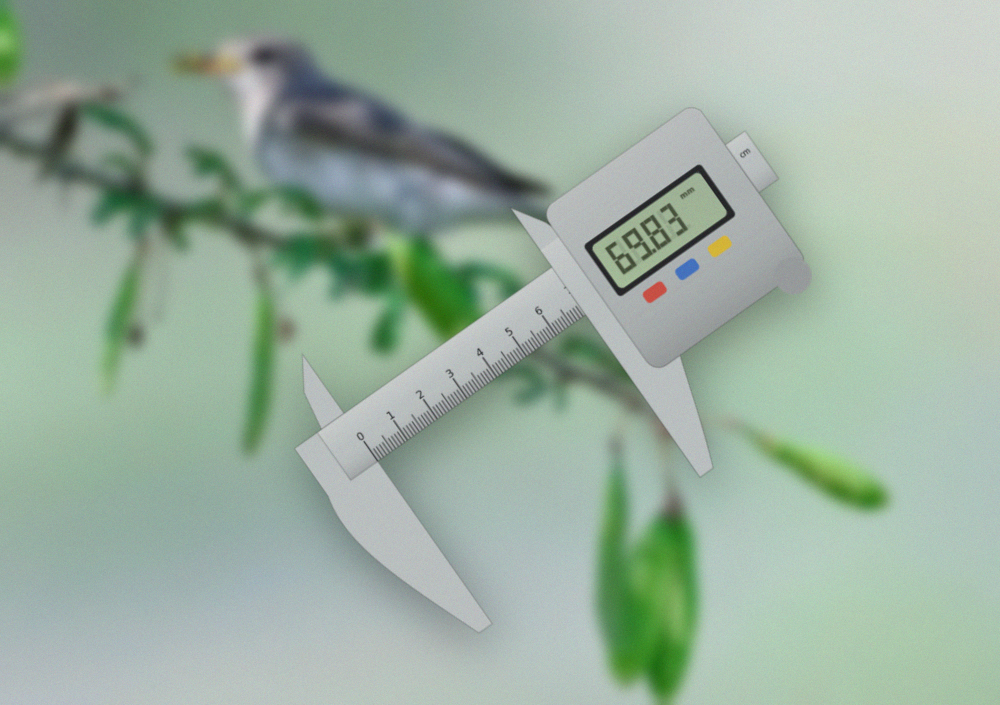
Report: 69.83 mm
